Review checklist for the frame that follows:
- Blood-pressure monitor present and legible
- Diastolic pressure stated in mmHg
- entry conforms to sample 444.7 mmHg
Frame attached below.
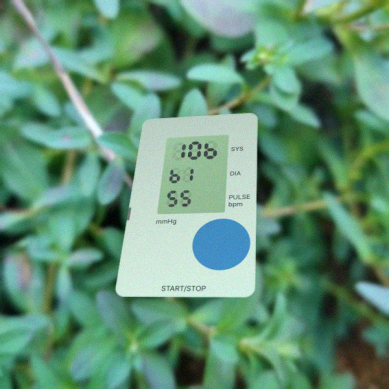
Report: 61 mmHg
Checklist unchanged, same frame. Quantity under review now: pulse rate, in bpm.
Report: 55 bpm
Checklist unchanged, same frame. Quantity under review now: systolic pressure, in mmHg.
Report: 106 mmHg
